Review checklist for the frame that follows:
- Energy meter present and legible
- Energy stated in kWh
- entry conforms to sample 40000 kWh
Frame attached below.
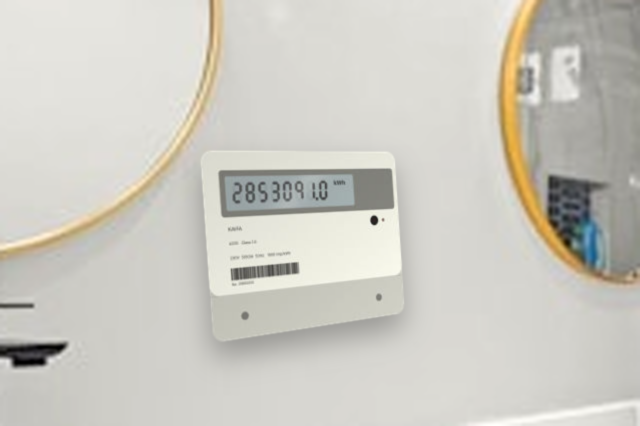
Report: 2853091.0 kWh
